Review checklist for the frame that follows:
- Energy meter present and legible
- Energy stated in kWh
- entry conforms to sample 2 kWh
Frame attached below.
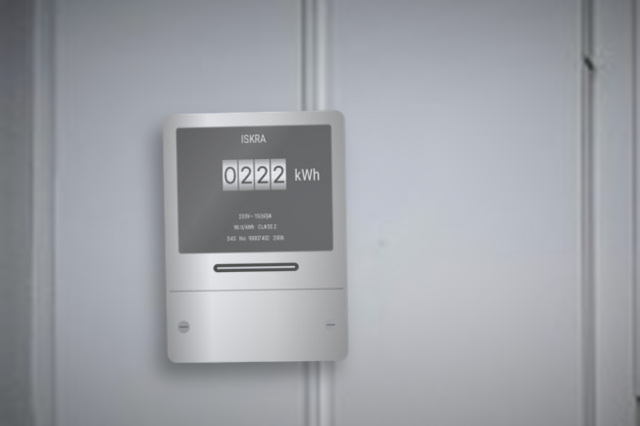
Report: 222 kWh
